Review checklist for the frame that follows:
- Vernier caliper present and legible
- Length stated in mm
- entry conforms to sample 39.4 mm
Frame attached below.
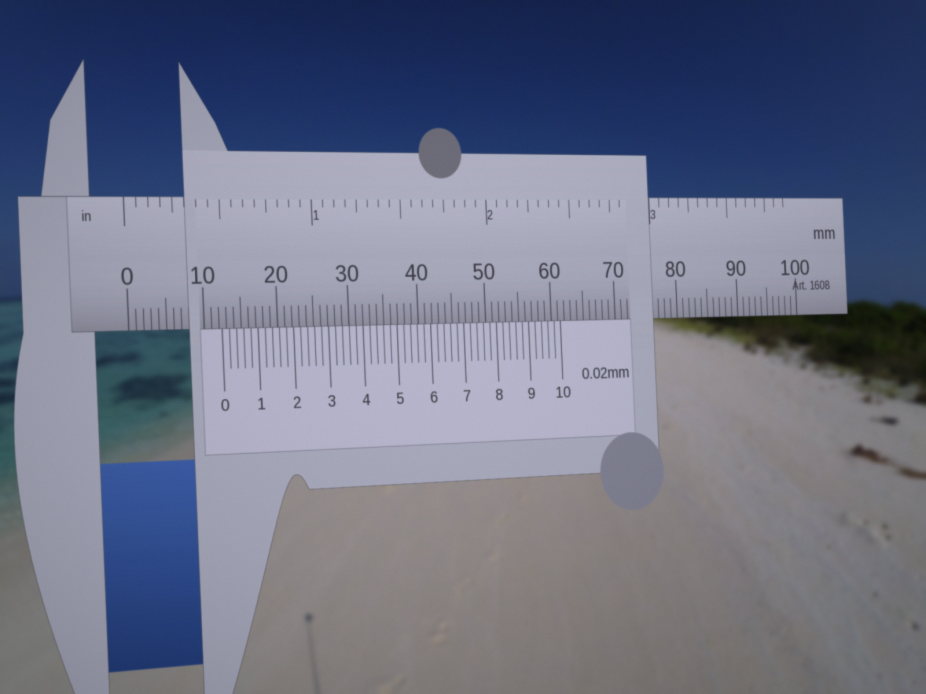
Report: 12.4 mm
